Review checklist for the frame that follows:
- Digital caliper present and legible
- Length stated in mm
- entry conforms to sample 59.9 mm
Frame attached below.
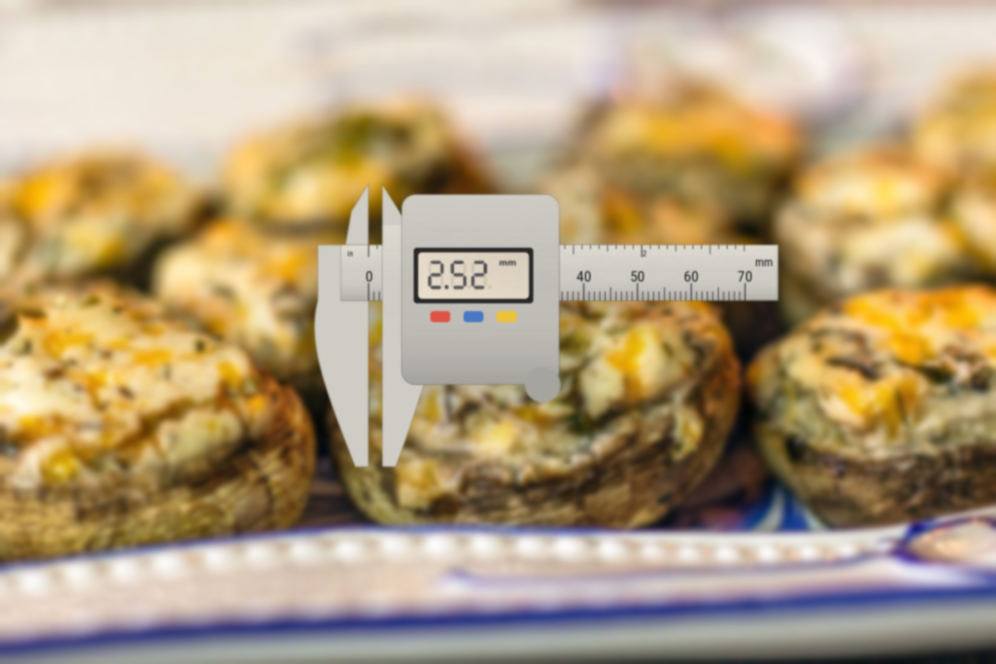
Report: 2.52 mm
